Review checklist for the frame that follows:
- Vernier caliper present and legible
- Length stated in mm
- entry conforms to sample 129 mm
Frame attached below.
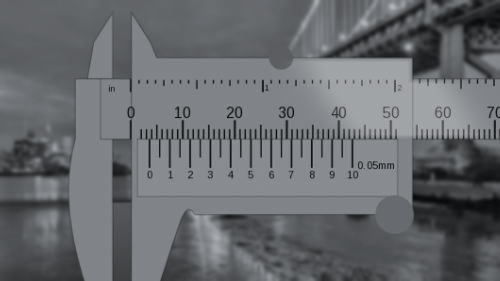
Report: 3.6 mm
